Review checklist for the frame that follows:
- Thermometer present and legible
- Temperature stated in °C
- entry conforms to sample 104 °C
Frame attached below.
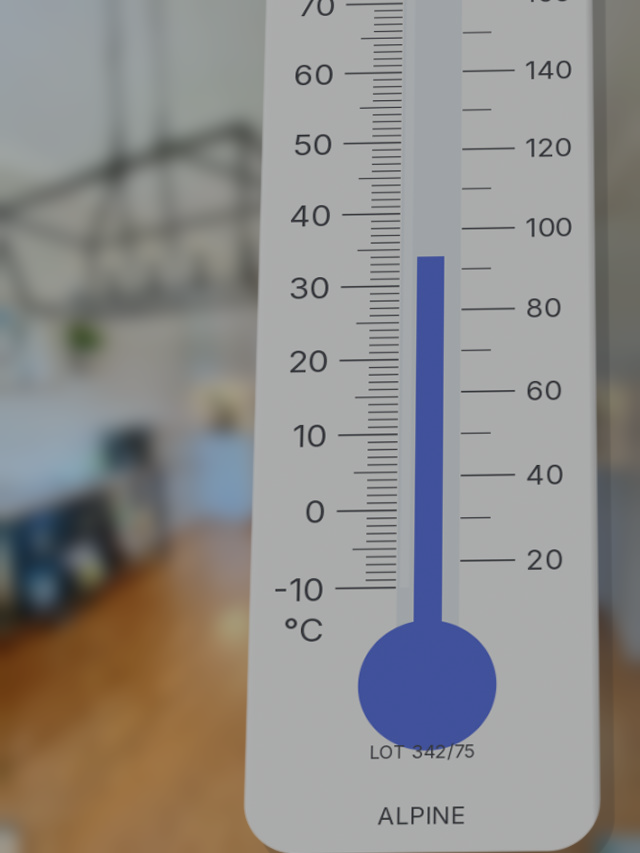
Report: 34 °C
